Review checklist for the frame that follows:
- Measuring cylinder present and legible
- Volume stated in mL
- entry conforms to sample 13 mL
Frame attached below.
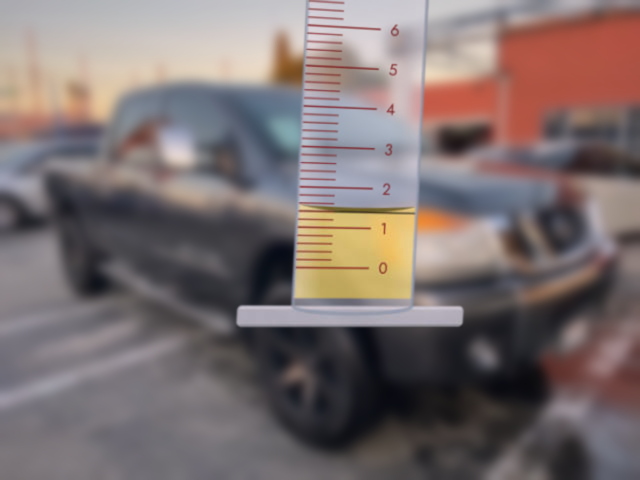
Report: 1.4 mL
